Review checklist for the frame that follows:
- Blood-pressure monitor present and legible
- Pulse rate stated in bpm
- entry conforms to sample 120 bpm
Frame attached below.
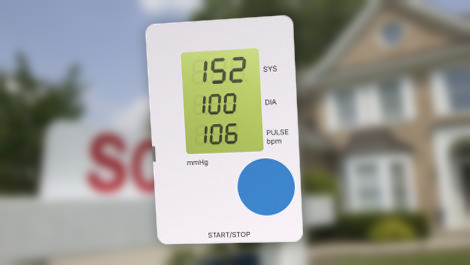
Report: 106 bpm
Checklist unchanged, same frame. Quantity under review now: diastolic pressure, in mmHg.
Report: 100 mmHg
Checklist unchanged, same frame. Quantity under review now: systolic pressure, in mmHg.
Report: 152 mmHg
